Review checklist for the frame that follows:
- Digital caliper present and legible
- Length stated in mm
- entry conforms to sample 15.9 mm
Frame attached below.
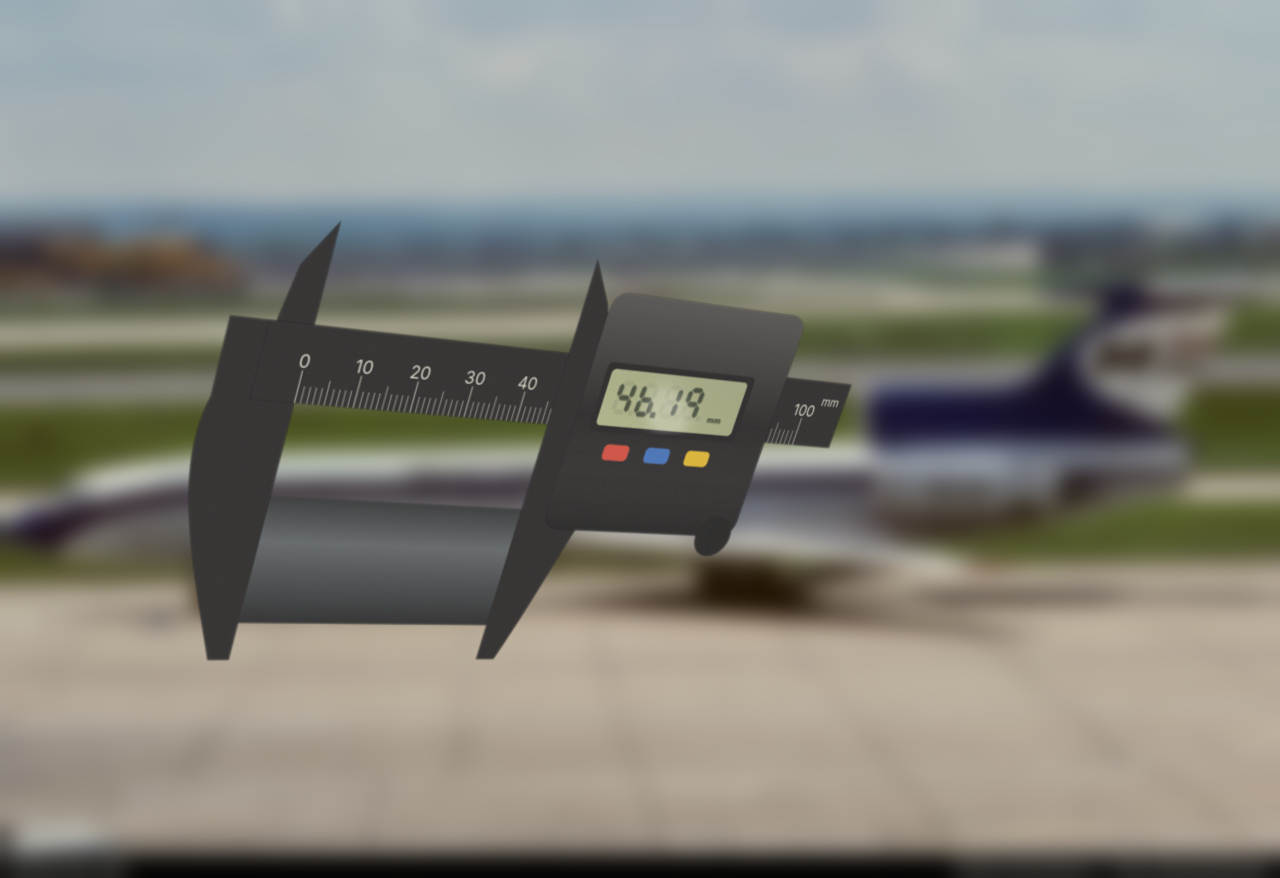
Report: 46.19 mm
